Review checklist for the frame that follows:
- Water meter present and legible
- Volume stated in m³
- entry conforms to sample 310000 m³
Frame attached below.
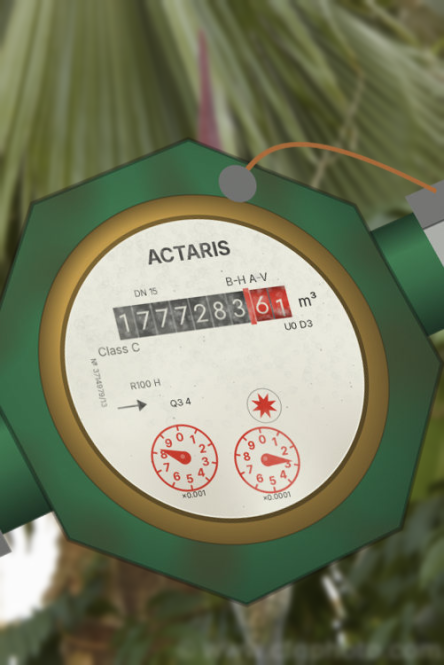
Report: 1777283.6082 m³
